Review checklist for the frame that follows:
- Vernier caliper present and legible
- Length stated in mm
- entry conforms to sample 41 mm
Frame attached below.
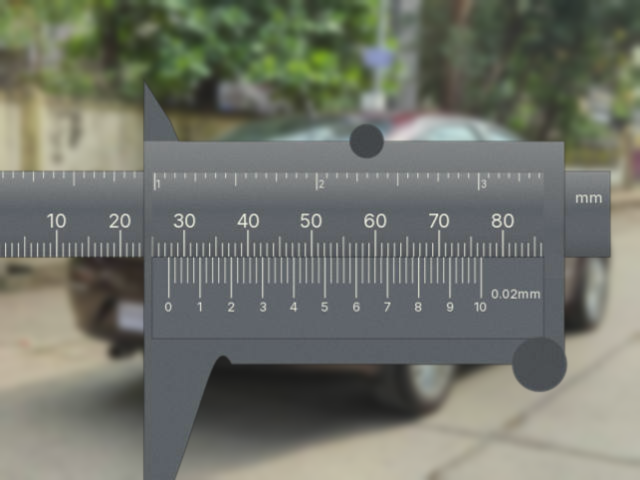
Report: 27.6 mm
